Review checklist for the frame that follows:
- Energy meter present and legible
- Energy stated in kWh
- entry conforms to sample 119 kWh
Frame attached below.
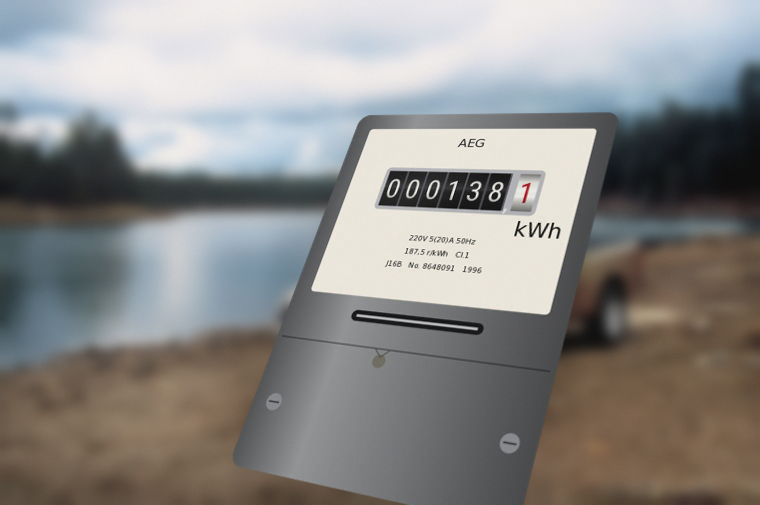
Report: 138.1 kWh
